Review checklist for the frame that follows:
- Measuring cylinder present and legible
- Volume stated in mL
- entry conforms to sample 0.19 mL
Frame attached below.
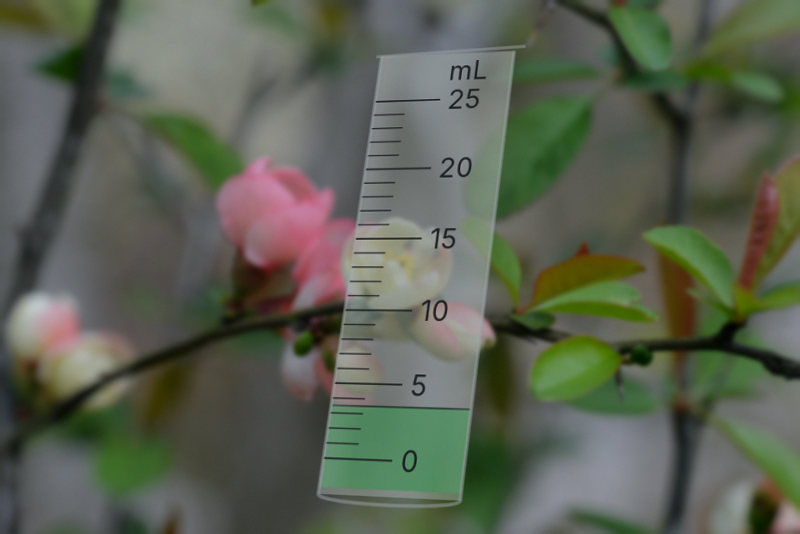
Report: 3.5 mL
